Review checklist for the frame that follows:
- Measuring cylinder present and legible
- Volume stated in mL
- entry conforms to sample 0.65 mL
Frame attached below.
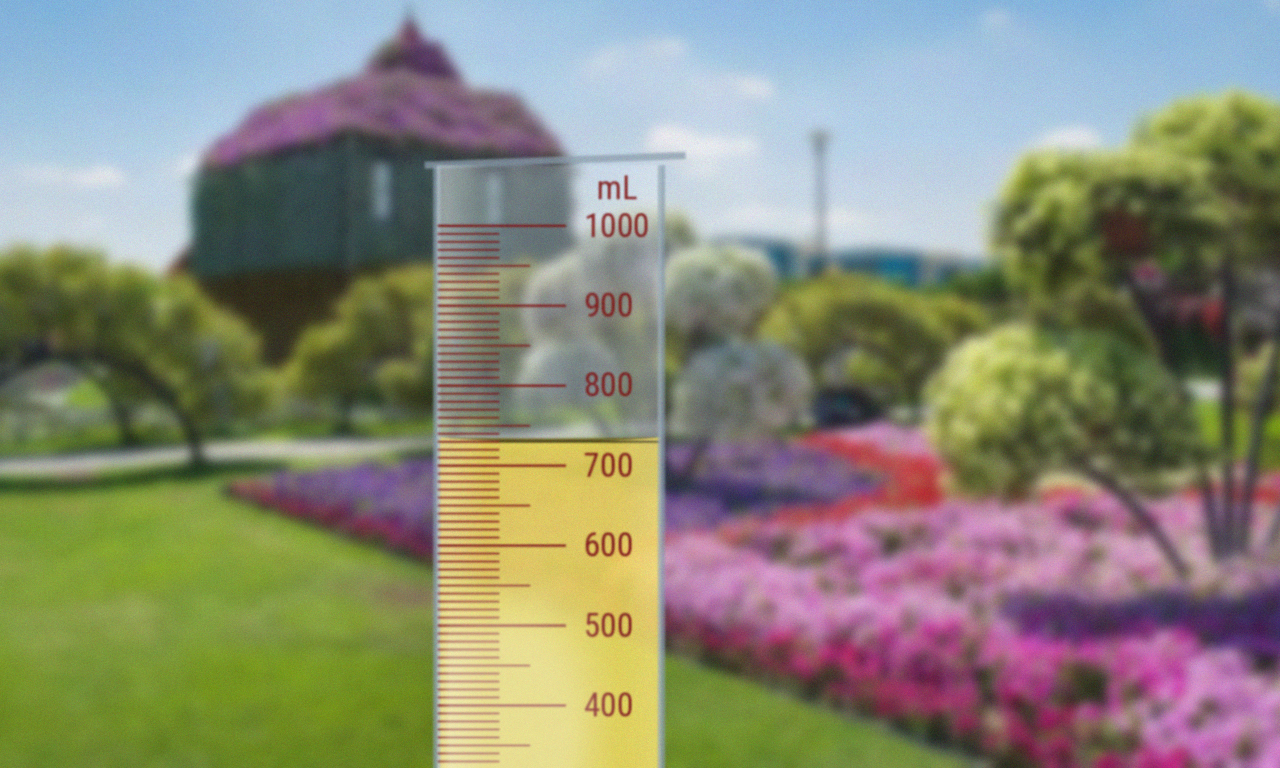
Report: 730 mL
